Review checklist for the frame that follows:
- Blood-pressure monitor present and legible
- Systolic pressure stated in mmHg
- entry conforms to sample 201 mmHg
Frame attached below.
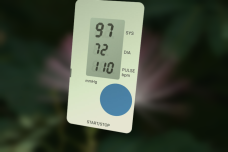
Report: 97 mmHg
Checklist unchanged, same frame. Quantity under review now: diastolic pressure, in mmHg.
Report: 72 mmHg
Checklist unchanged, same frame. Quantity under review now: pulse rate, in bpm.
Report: 110 bpm
